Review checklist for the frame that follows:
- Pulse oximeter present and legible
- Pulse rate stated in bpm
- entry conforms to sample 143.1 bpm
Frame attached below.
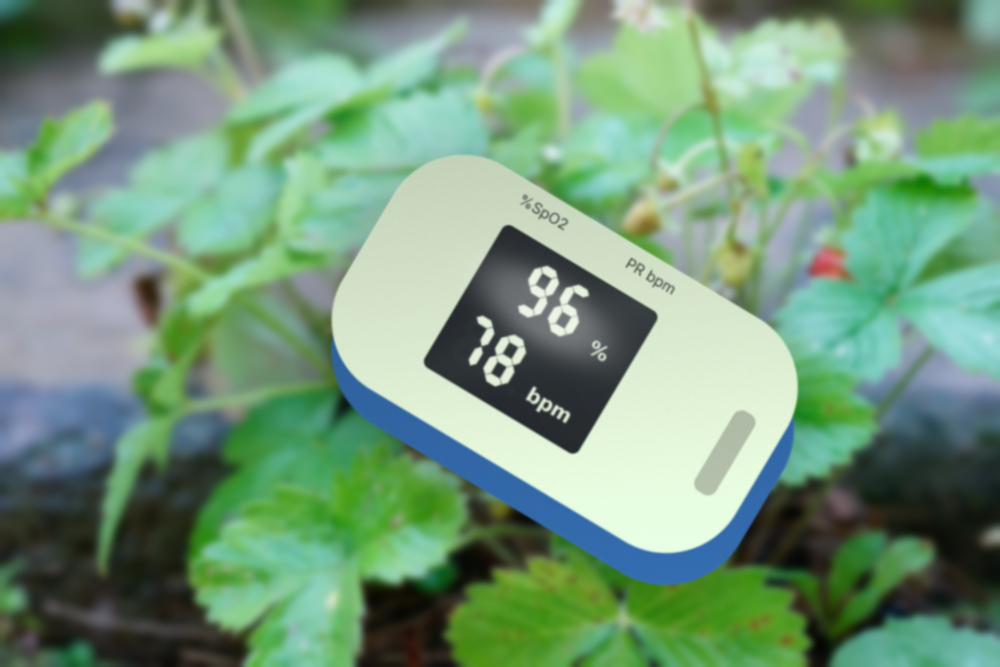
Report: 78 bpm
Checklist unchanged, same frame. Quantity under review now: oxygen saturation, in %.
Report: 96 %
